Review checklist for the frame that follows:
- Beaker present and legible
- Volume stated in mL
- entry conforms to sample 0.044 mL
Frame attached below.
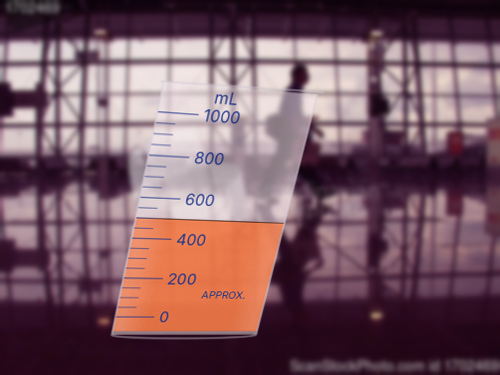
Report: 500 mL
